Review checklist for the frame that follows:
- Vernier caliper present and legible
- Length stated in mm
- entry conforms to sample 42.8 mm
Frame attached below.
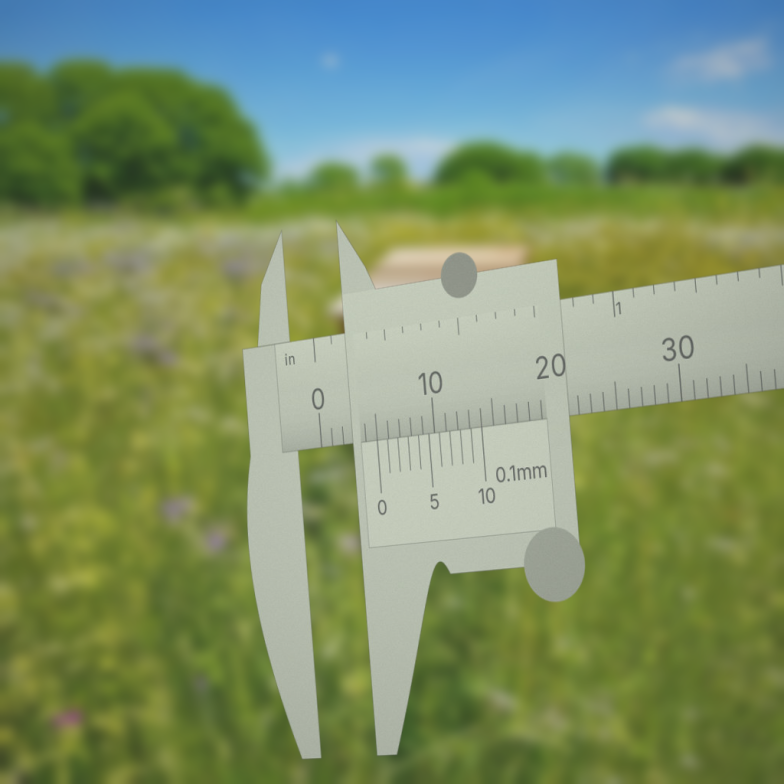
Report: 5.0 mm
